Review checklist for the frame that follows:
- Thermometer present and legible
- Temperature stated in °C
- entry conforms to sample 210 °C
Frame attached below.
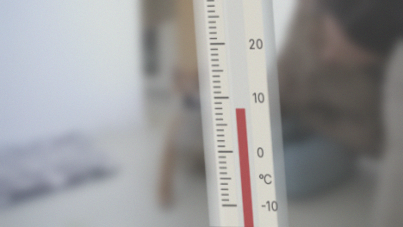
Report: 8 °C
